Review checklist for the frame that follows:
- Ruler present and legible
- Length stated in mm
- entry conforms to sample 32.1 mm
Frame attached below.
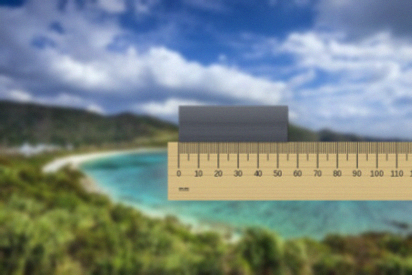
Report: 55 mm
